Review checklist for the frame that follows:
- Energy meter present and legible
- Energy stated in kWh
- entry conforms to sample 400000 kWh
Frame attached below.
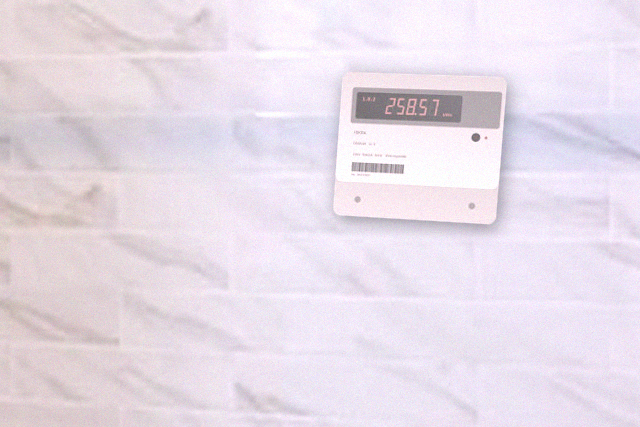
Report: 258.57 kWh
